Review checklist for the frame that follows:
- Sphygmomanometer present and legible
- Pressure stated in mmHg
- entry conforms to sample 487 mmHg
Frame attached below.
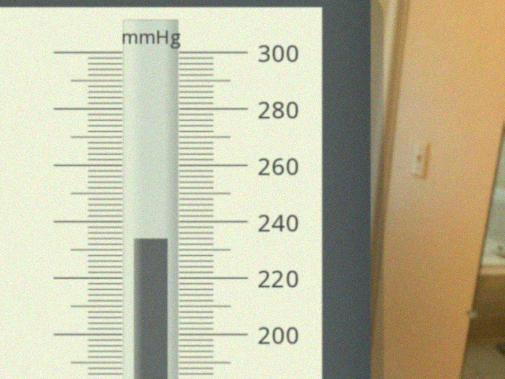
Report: 234 mmHg
